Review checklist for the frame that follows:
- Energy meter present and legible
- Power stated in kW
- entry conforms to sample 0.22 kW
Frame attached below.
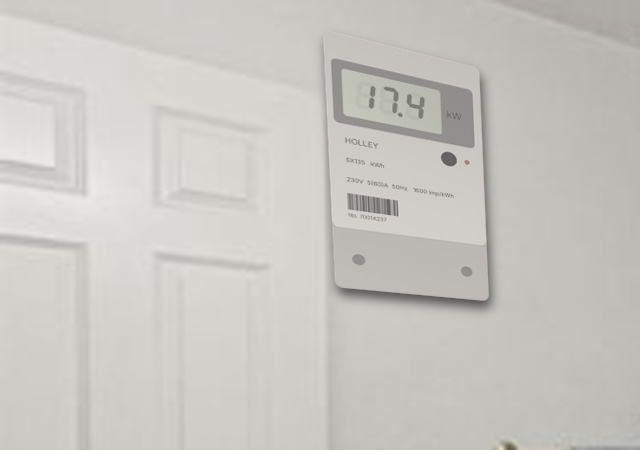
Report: 17.4 kW
